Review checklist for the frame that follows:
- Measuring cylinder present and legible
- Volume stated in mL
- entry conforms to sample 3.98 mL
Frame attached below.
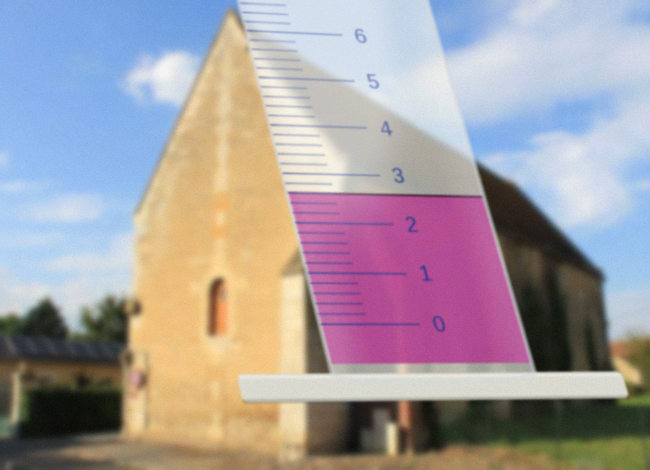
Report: 2.6 mL
